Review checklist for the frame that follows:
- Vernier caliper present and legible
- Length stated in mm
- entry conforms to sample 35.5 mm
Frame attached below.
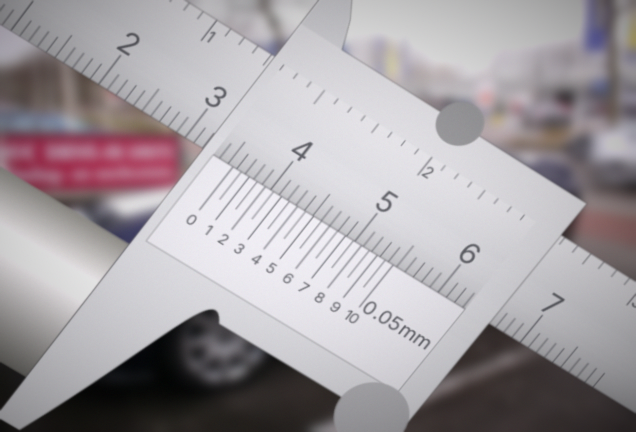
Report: 35.6 mm
